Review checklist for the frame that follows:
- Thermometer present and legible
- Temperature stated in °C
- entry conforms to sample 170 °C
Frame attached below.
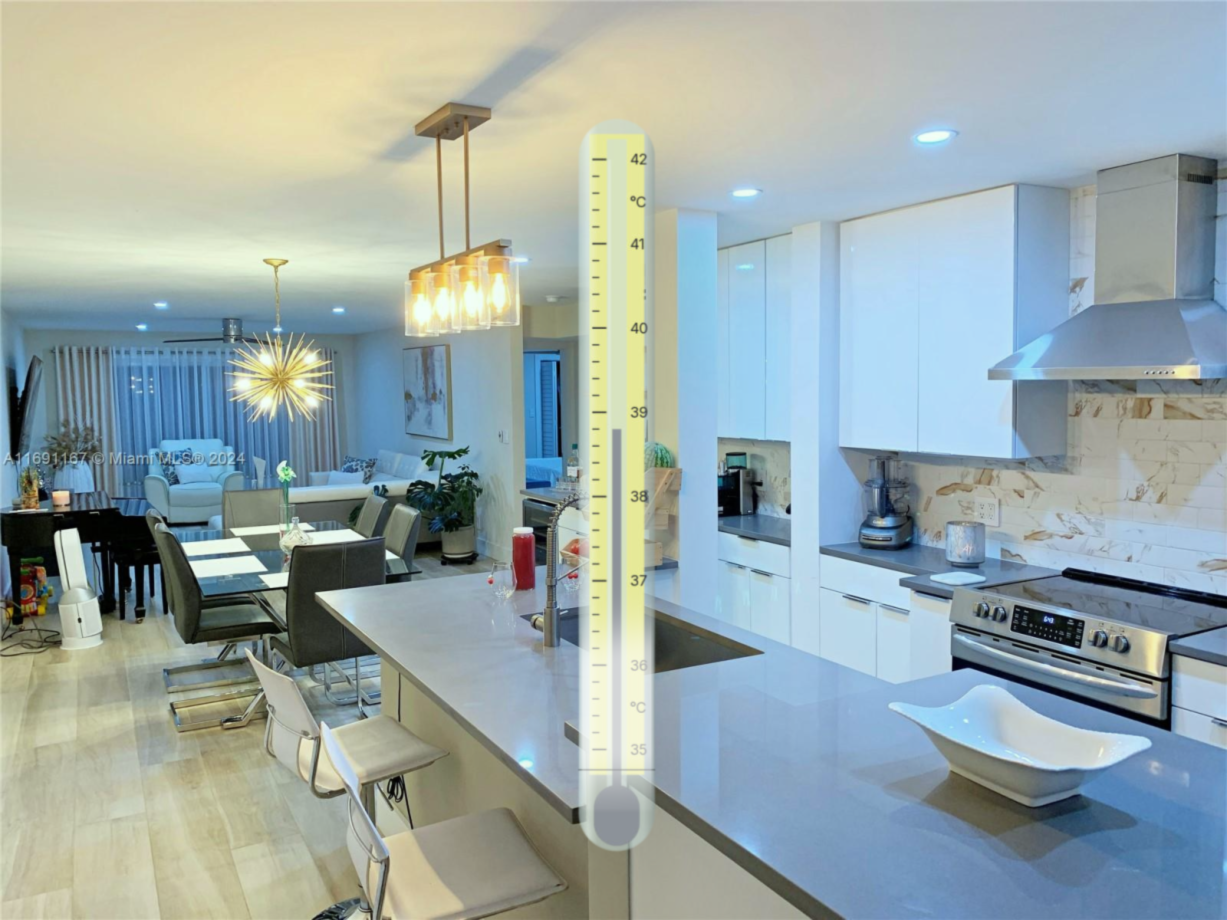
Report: 38.8 °C
